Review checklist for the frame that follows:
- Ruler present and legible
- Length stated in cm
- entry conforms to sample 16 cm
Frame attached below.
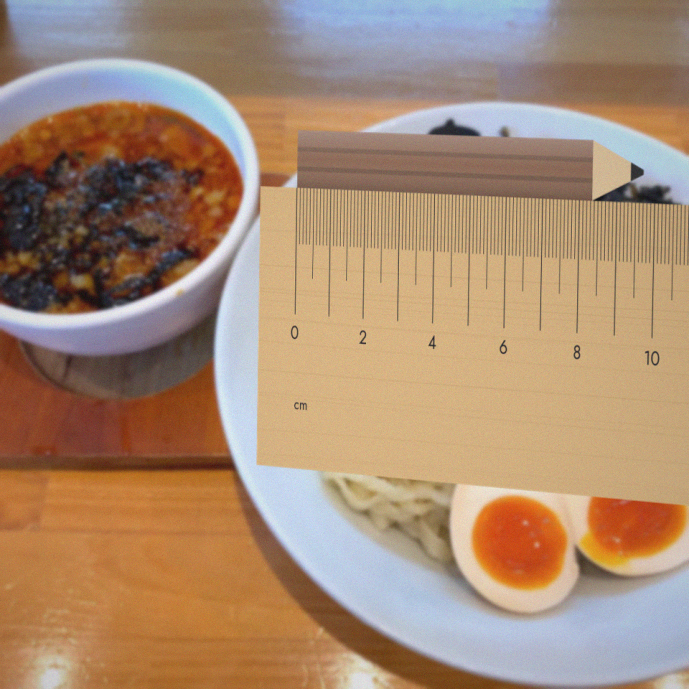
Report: 9.7 cm
